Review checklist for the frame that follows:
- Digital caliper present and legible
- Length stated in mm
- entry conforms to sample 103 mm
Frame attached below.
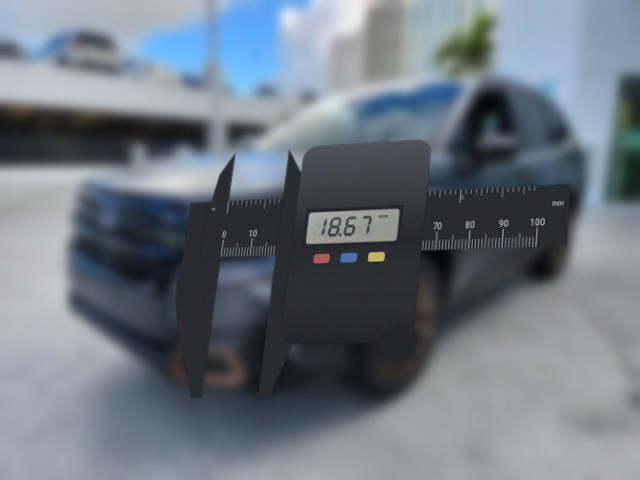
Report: 18.67 mm
